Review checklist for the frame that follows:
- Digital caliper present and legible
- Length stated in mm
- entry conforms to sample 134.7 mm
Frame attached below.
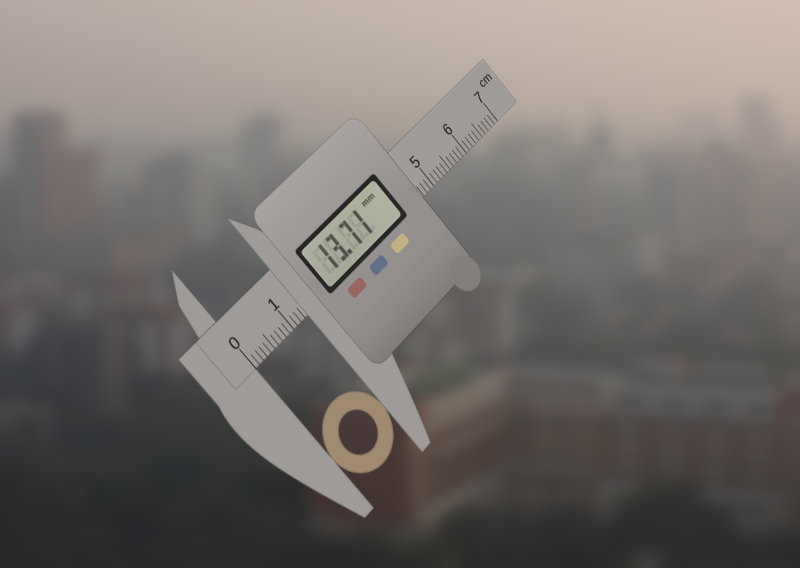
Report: 13.71 mm
